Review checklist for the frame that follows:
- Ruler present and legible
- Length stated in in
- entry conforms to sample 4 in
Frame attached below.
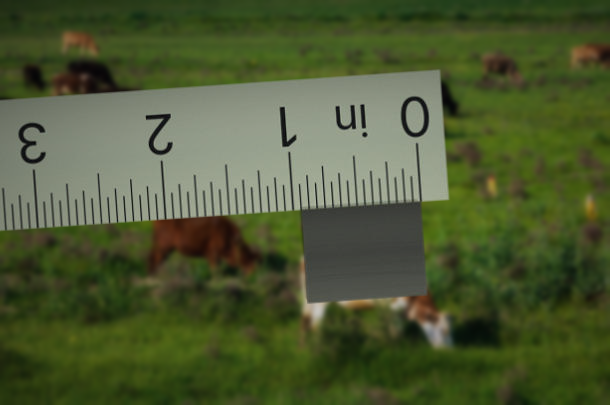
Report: 0.9375 in
